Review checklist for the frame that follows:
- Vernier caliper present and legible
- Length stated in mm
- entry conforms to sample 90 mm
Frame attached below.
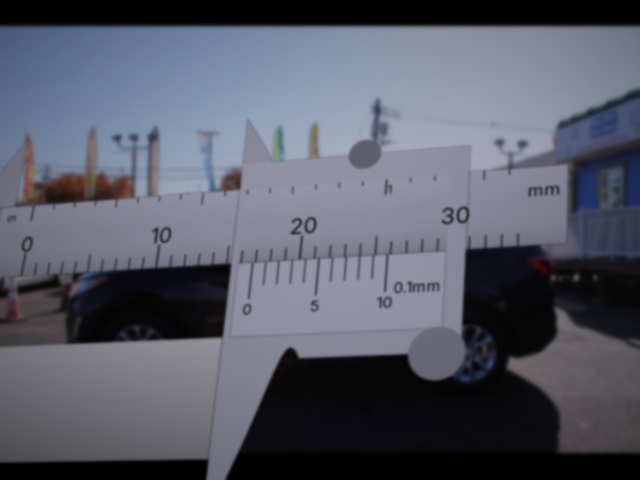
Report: 16.8 mm
